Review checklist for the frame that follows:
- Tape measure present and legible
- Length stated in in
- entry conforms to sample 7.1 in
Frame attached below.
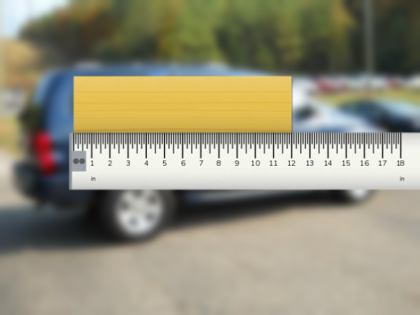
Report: 12 in
